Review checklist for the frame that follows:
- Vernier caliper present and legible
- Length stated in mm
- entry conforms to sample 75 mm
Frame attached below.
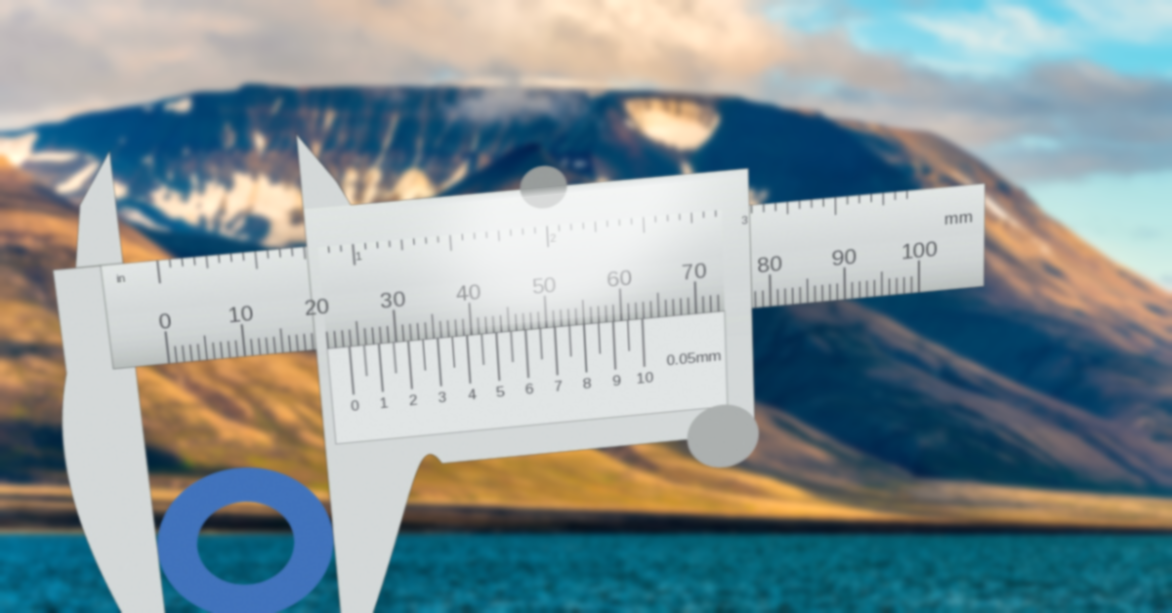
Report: 23.8 mm
